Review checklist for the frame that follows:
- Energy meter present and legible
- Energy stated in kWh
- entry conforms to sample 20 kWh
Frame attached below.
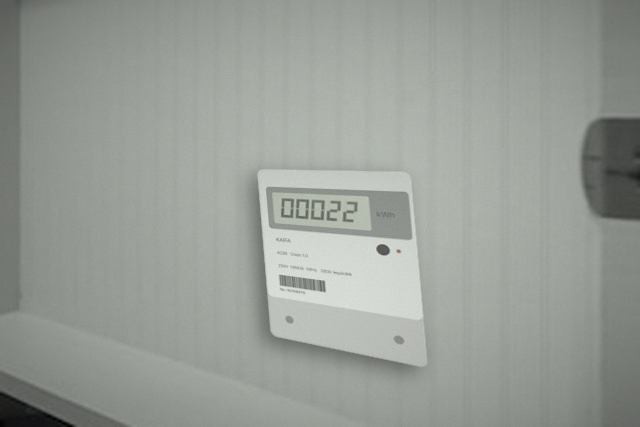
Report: 22 kWh
